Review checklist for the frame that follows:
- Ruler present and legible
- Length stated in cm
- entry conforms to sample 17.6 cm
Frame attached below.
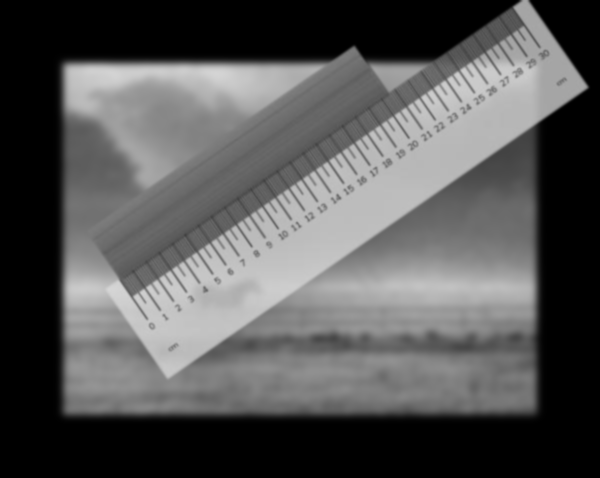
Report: 20.5 cm
